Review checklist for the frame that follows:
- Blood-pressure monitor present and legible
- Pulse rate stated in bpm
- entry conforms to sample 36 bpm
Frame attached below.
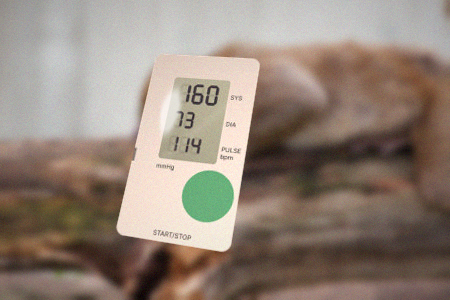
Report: 114 bpm
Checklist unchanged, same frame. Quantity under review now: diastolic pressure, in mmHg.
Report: 73 mmHg
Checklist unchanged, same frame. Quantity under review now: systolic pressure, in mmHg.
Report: 160 mmHg
